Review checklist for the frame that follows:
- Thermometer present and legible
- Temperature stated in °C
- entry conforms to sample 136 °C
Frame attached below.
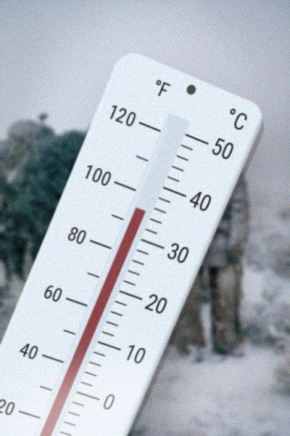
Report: 35 °C
